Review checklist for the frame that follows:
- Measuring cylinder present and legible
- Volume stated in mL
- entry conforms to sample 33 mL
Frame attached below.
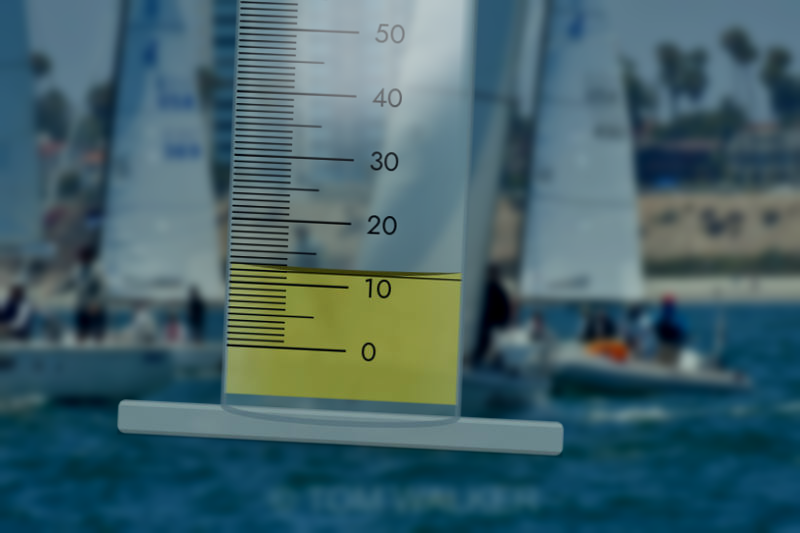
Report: 12 mL
